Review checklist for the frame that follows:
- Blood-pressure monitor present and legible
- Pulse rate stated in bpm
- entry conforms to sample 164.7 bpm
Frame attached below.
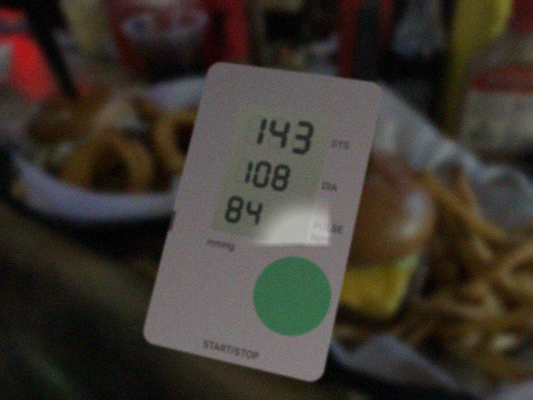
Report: 84 bpm
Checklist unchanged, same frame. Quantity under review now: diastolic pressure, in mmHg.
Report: 108 mmHg
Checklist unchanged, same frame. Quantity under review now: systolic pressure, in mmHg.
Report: 143 mmHg
